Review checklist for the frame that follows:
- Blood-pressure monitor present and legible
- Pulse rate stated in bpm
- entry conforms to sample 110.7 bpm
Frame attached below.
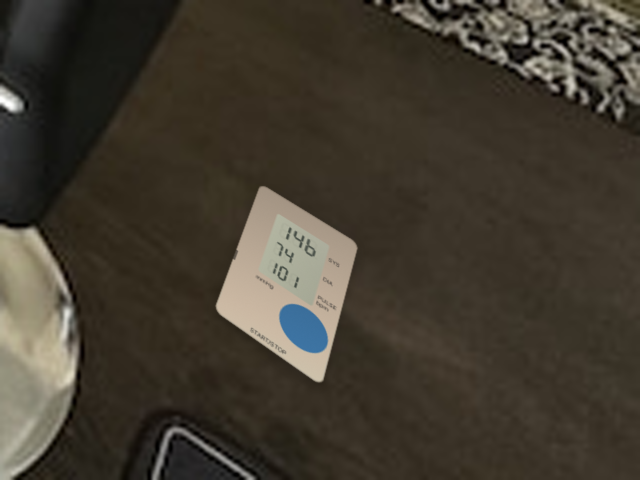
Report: 101 bpm
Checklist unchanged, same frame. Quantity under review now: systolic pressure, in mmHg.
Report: 146 mmHg
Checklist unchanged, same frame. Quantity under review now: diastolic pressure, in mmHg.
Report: 74 mmHg
